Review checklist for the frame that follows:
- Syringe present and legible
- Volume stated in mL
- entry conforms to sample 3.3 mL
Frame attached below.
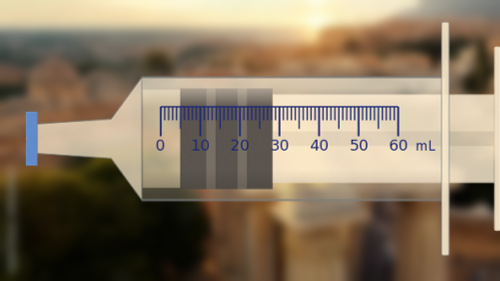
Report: 5 mL
